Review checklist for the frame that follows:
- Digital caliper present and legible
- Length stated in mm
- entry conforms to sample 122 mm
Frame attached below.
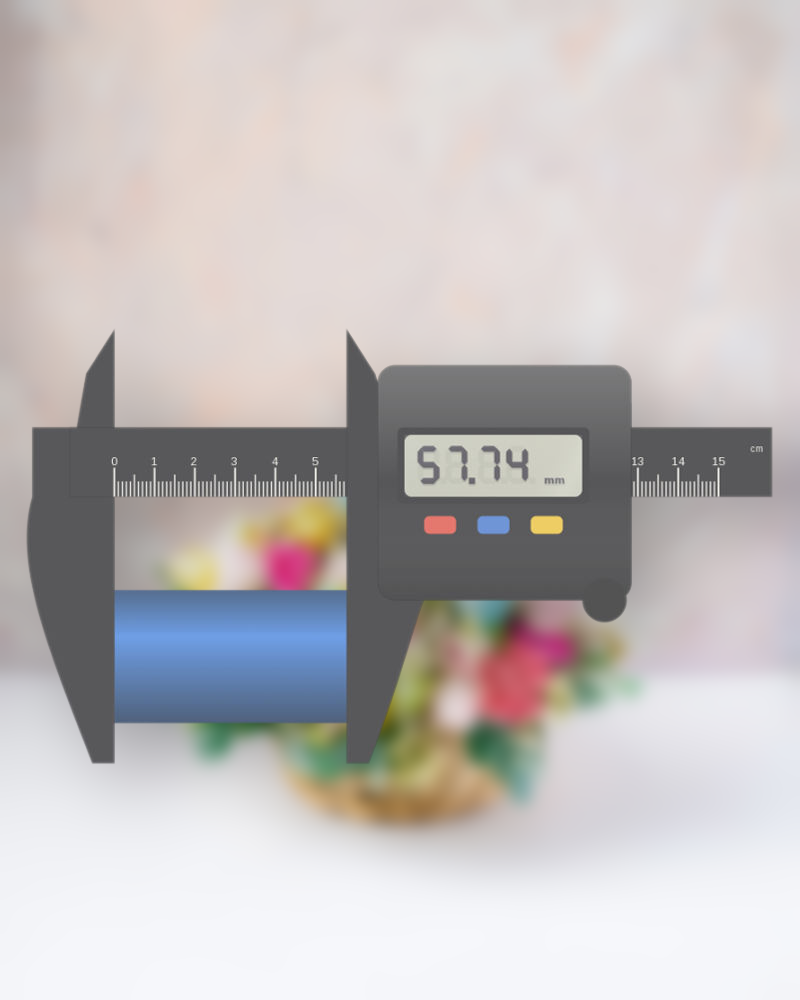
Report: 57.74 mm
